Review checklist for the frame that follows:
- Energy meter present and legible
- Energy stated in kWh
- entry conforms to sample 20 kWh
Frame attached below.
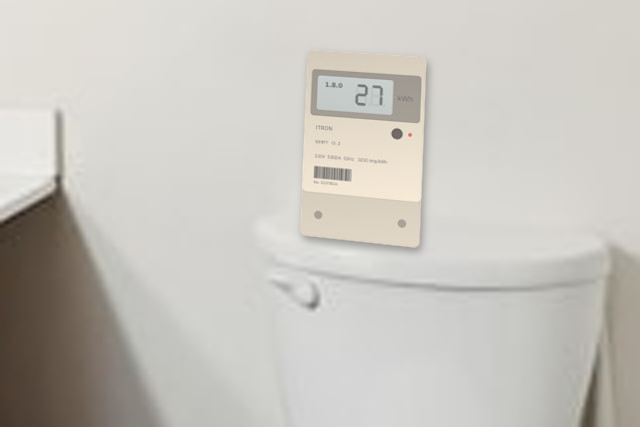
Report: 27 kWh
